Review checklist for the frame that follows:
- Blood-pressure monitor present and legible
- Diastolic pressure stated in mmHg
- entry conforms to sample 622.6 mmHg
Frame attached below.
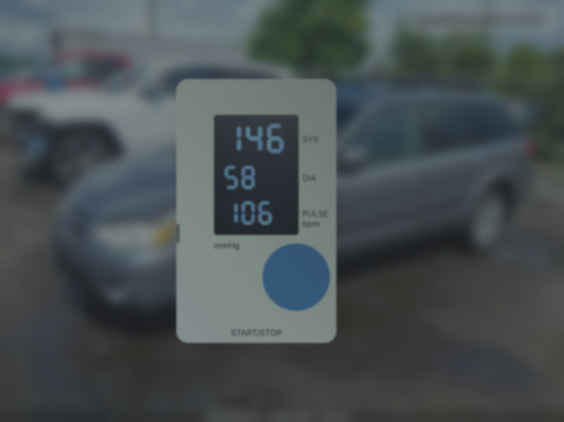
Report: 58 mmHg
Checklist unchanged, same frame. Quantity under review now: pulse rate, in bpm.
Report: 106 bpm
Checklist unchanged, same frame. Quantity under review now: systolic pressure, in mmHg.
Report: 146 mmHg
